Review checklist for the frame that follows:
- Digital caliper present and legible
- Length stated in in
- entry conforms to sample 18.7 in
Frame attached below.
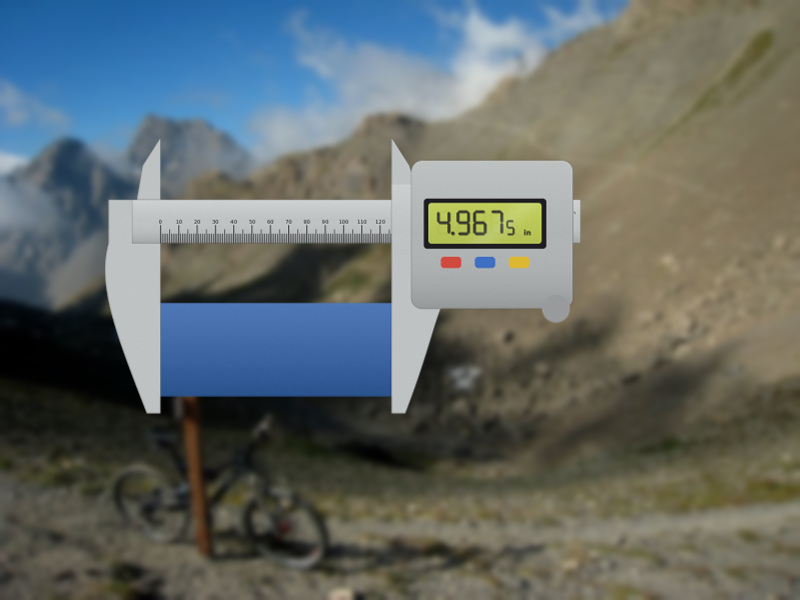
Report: 4.9675 in
